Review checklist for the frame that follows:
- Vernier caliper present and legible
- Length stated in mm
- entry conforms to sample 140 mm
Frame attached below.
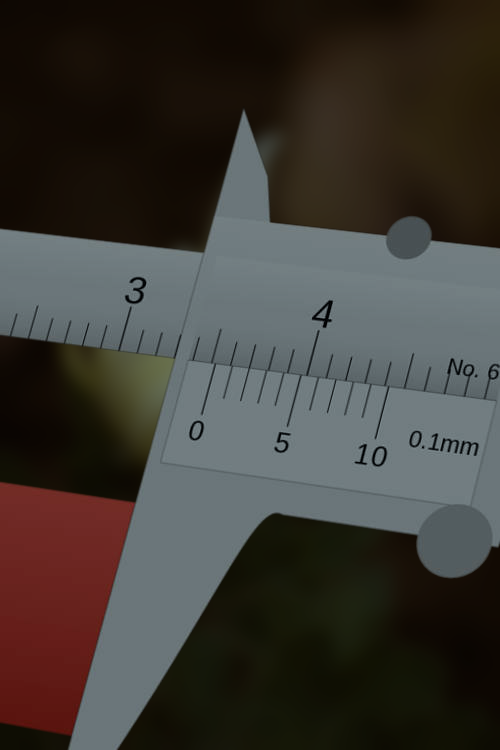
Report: 35.2 mm
